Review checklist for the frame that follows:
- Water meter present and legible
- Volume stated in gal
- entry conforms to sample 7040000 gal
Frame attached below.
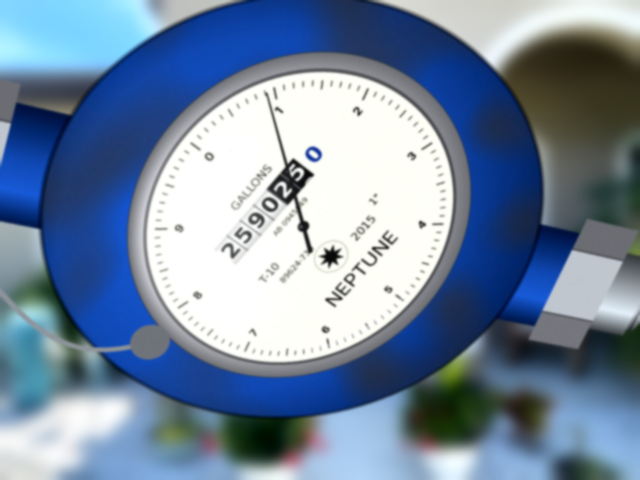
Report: 2590250.9 gal
